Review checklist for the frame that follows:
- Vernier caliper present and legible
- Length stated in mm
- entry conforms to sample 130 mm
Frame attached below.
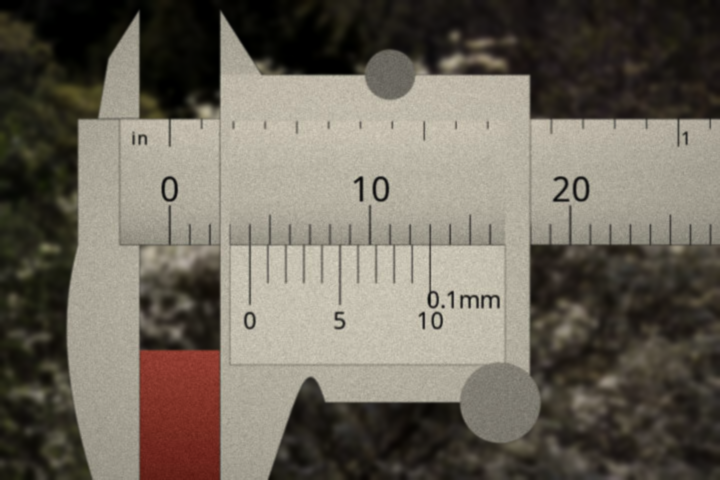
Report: 4.0 mm
